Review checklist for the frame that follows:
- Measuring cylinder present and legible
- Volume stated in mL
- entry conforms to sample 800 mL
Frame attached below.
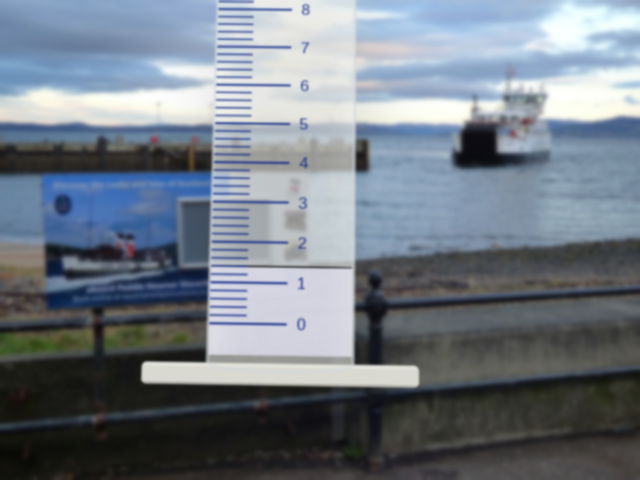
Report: 1.4 mL
